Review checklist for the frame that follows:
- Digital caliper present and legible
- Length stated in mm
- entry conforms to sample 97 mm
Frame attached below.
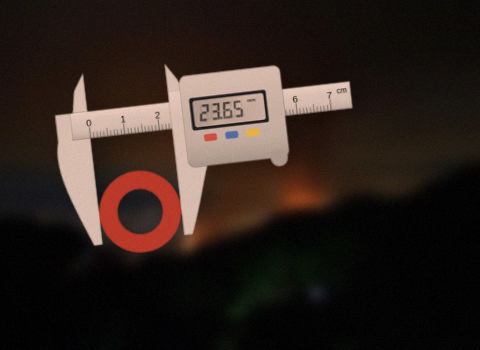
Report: 23.65 mm
